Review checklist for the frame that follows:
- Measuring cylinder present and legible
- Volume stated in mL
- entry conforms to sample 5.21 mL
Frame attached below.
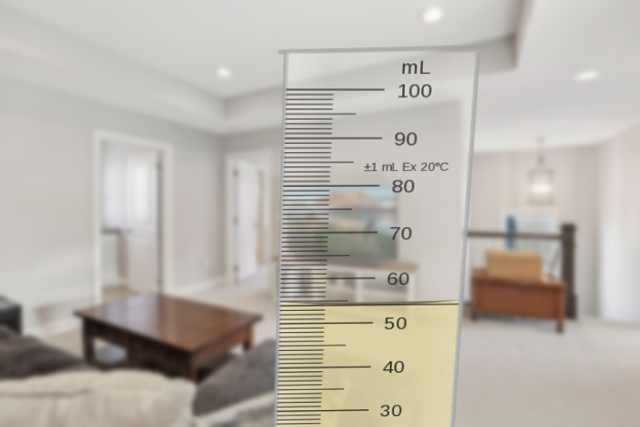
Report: 54 mL
